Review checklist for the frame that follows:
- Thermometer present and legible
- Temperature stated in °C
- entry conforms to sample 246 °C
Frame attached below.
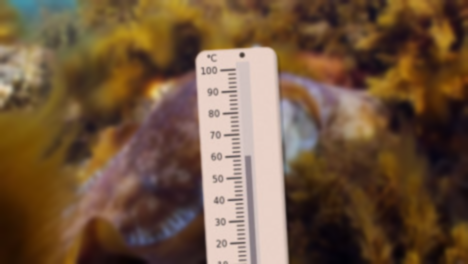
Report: 60 °C
